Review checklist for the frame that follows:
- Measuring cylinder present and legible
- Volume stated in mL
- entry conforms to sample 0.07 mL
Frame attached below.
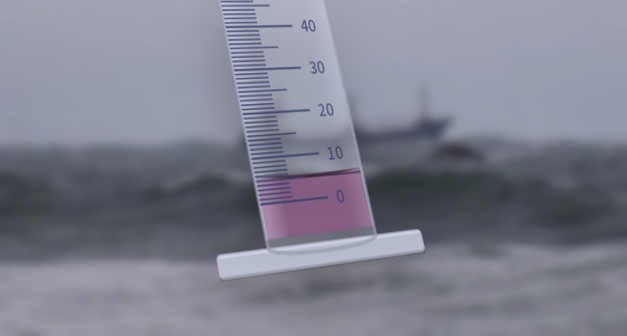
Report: 5 mL
